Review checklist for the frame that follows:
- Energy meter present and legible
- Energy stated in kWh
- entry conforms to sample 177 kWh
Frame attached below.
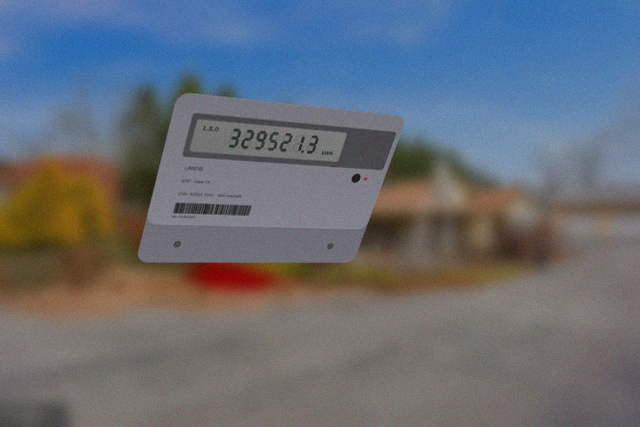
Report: 329521.3 kWh
